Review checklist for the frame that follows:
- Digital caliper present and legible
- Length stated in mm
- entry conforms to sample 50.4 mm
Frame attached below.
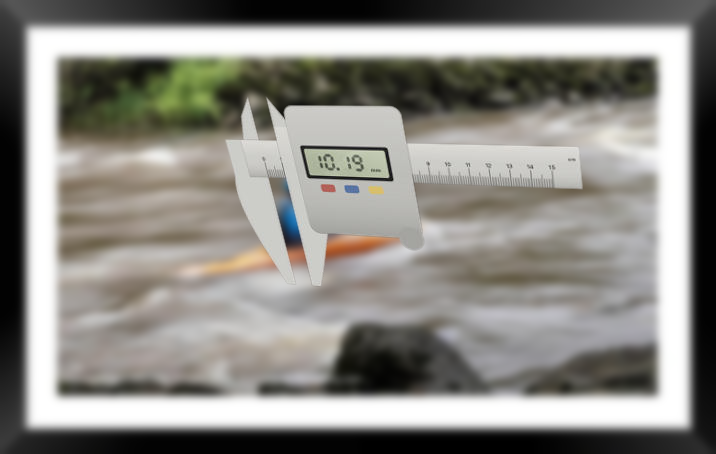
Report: 10.19 mm
